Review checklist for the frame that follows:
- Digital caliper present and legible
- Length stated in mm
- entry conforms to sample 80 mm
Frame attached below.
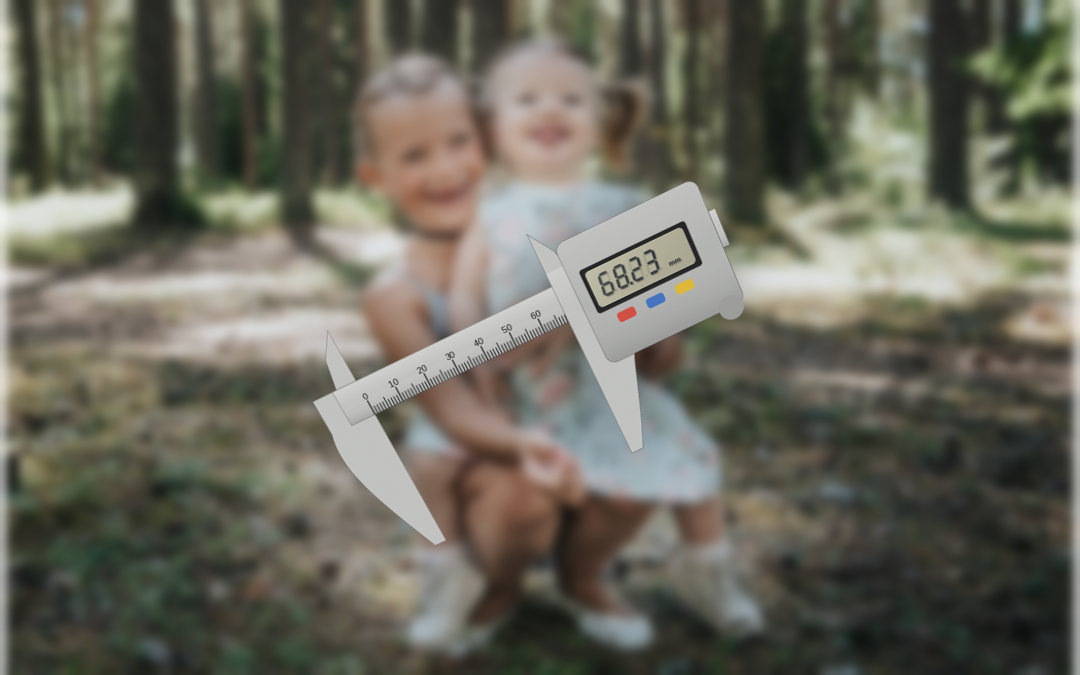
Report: 68.23 mm
